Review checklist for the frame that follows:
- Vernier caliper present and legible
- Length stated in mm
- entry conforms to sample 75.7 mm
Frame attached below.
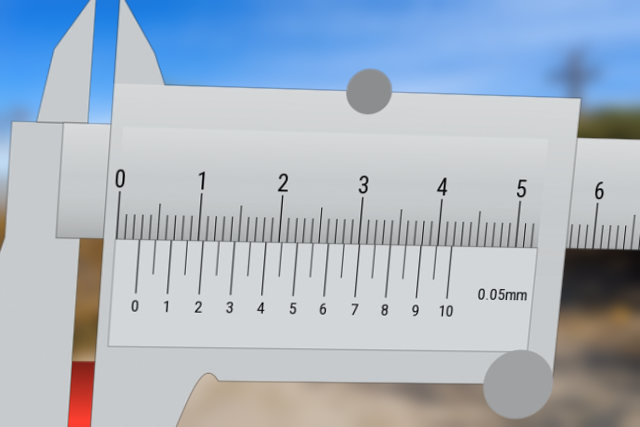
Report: 2.8 mm
